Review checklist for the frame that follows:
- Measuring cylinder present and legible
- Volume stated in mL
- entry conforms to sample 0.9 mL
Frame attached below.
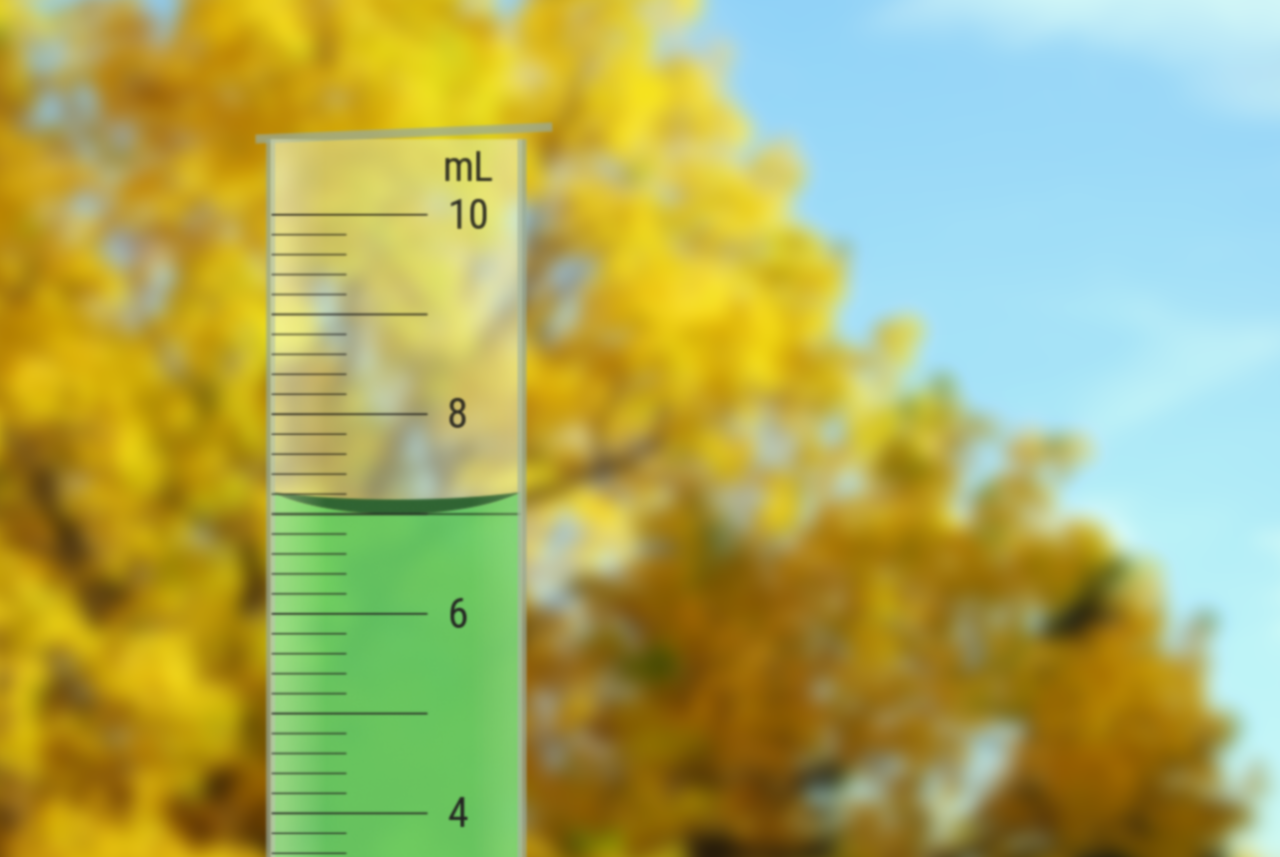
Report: 7 mL
